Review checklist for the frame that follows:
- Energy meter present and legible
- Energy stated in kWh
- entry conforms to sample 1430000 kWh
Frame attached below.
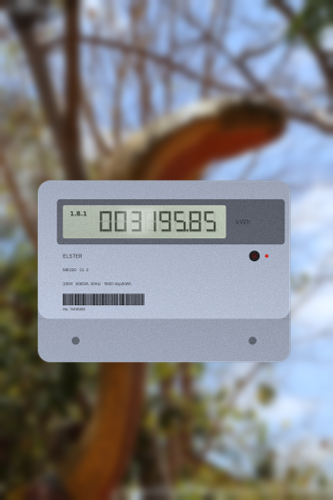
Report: 3195.85 kWh
